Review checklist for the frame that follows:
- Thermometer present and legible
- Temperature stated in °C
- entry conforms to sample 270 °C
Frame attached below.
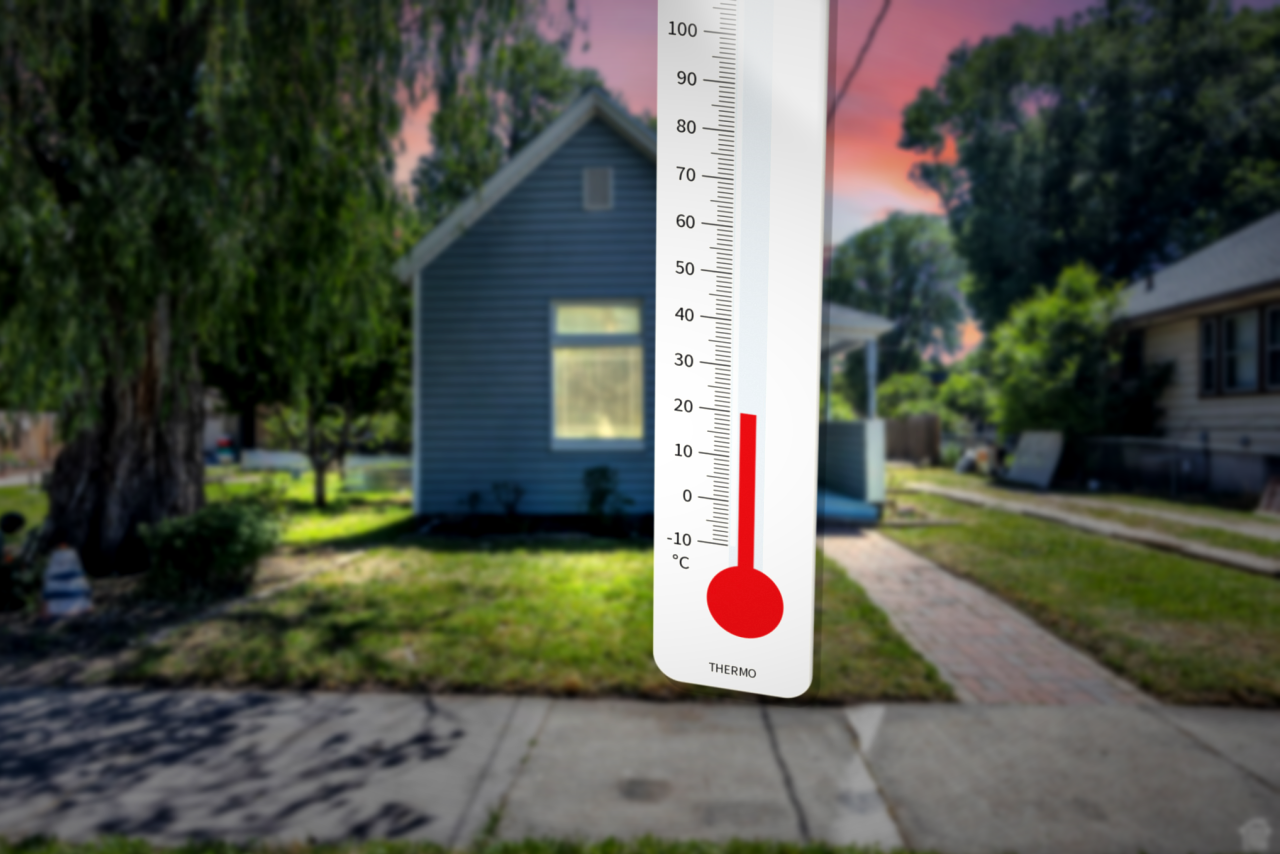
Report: 20 °C
